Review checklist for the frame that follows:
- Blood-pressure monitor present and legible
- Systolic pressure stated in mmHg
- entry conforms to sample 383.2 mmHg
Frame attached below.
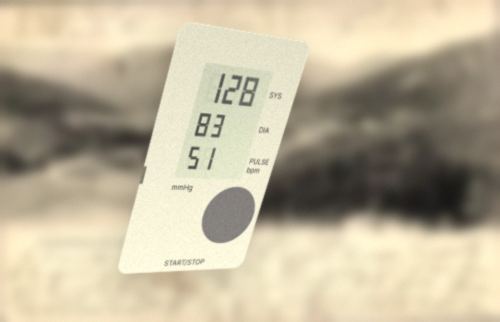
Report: 128 mmHg
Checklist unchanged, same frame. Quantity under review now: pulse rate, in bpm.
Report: 51 bpm
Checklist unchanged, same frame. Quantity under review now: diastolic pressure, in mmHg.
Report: 83 mmHg
